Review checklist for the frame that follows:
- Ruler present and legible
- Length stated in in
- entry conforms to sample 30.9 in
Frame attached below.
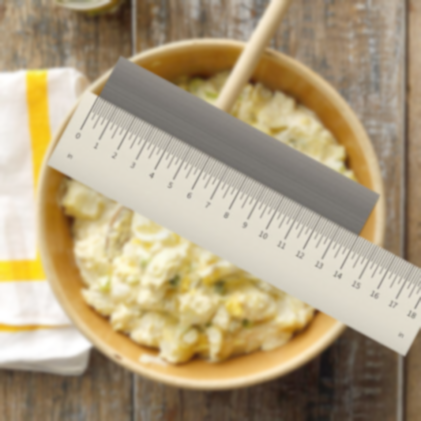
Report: 14 in
